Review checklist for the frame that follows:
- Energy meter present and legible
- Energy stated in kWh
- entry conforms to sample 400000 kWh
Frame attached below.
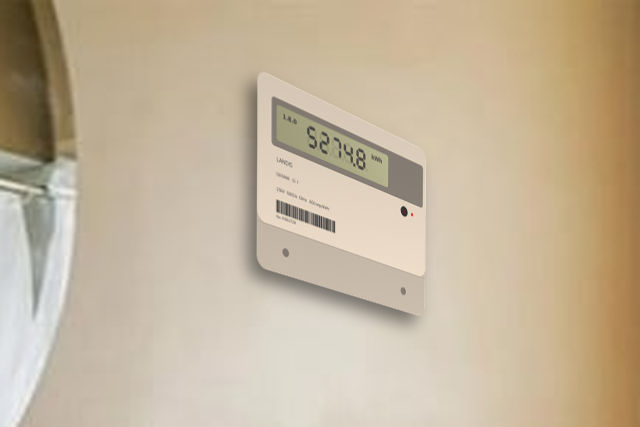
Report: 5274.8 kWh
